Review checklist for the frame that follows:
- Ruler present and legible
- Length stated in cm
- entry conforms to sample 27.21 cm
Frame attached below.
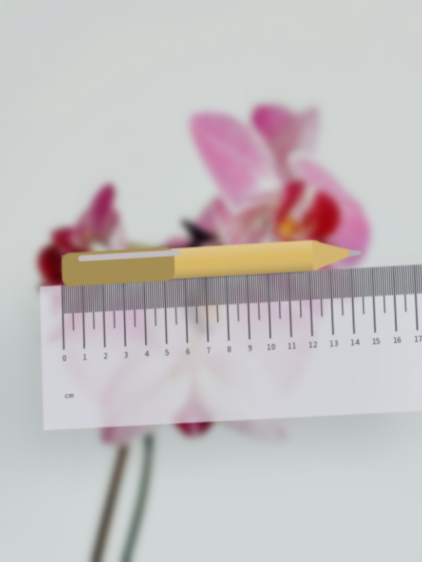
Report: 14.5 cm
